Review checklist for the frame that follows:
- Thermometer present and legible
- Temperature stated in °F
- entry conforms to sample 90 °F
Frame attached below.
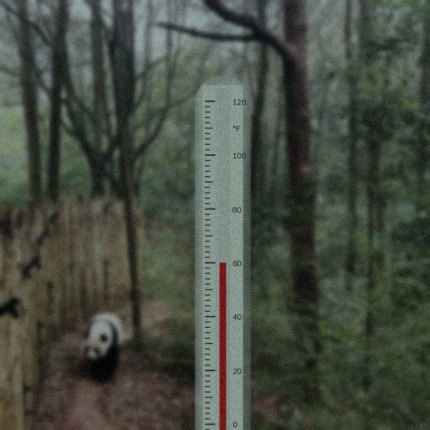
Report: 60 °F
